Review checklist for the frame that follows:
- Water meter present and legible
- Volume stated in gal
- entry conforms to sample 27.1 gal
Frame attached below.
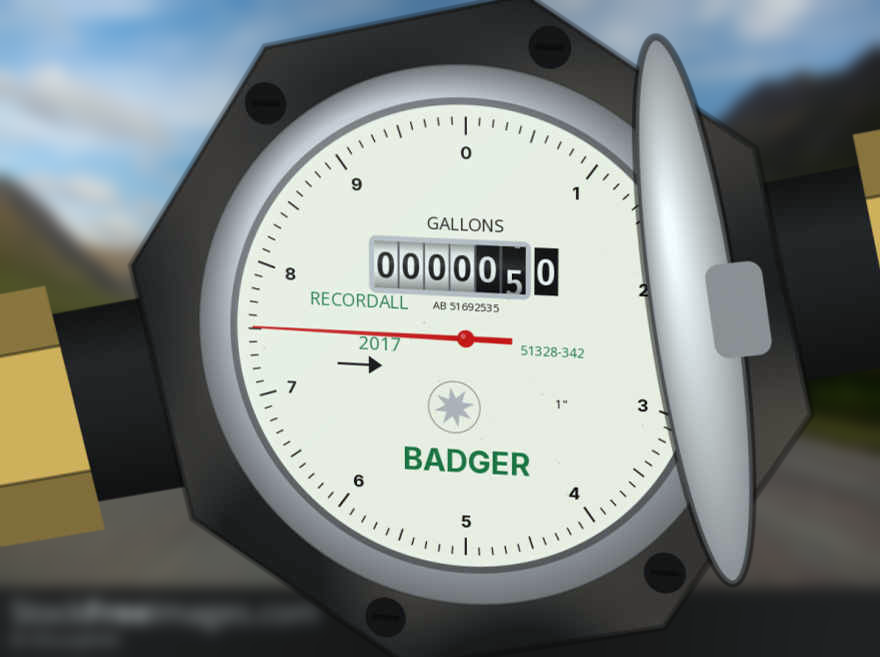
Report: 47.5 gal
